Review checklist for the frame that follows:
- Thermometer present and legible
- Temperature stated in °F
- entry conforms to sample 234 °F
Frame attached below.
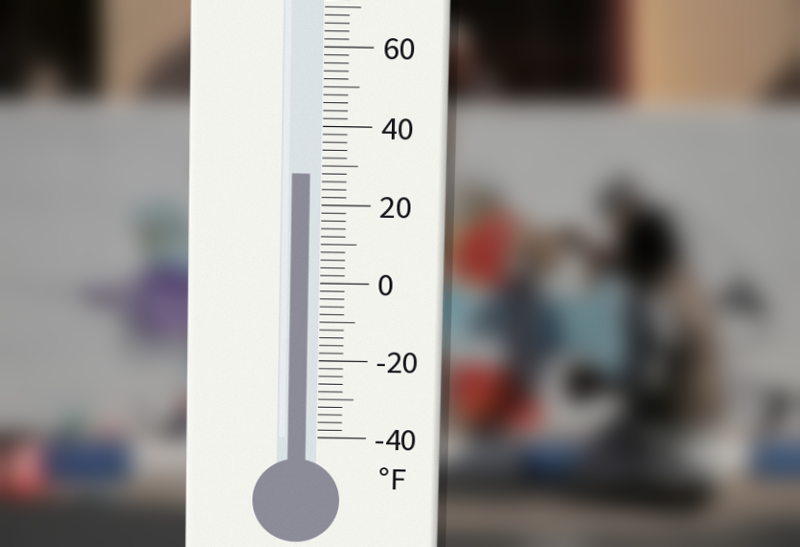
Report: 28 °F
